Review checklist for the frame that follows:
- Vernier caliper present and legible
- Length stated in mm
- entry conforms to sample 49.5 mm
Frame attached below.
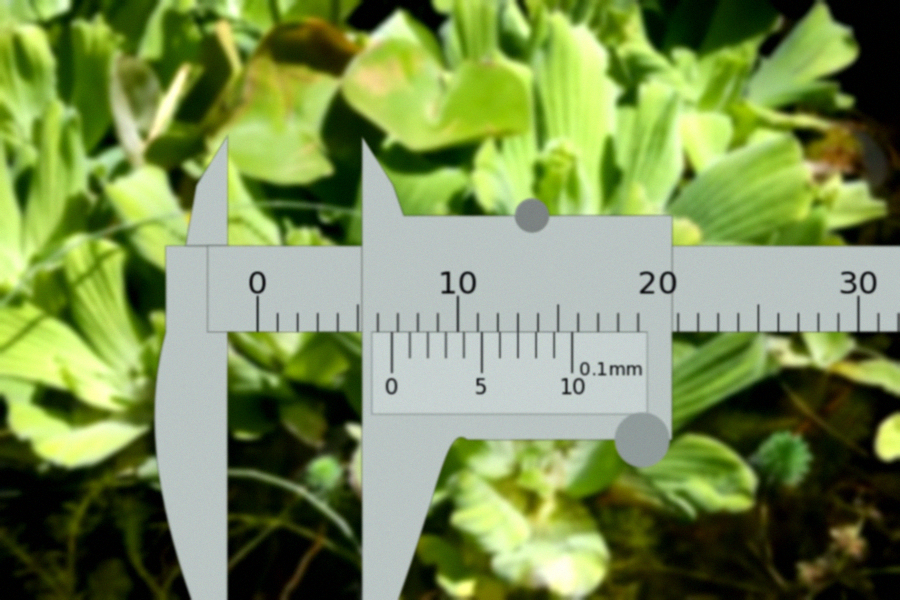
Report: 6.7 mm
